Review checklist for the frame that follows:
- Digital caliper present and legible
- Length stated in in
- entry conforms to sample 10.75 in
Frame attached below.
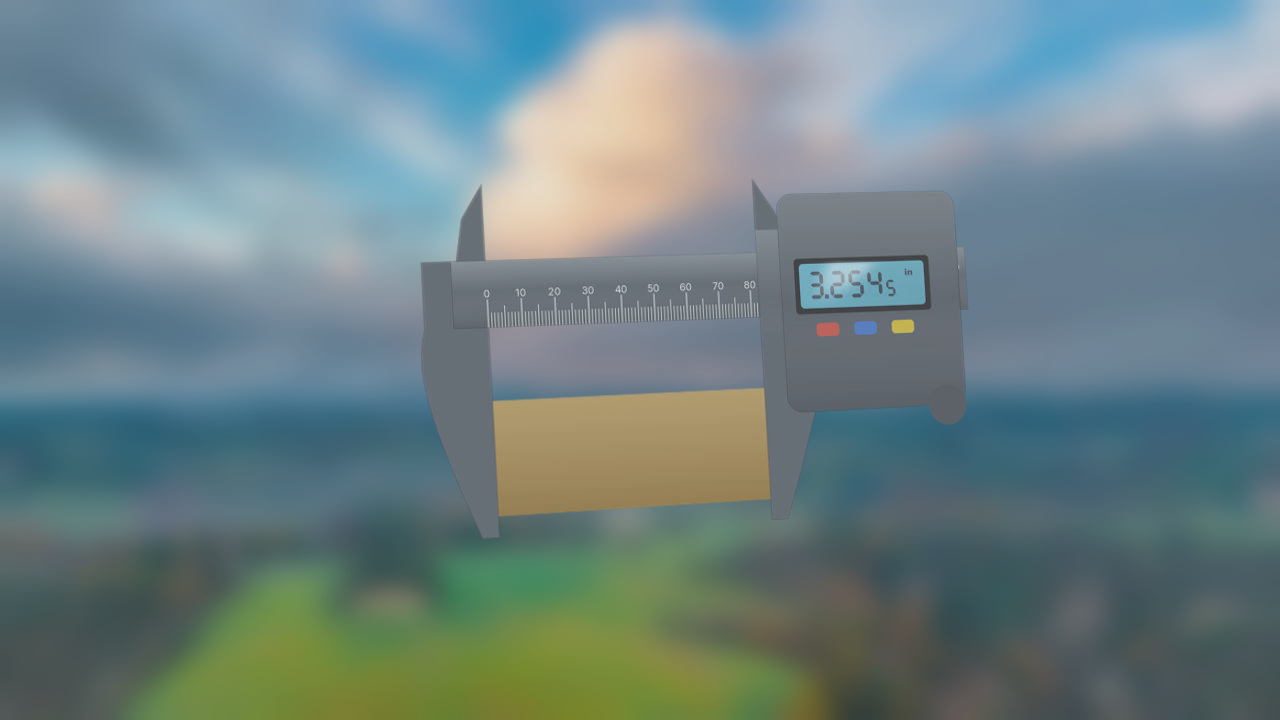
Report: 3.2545 in
